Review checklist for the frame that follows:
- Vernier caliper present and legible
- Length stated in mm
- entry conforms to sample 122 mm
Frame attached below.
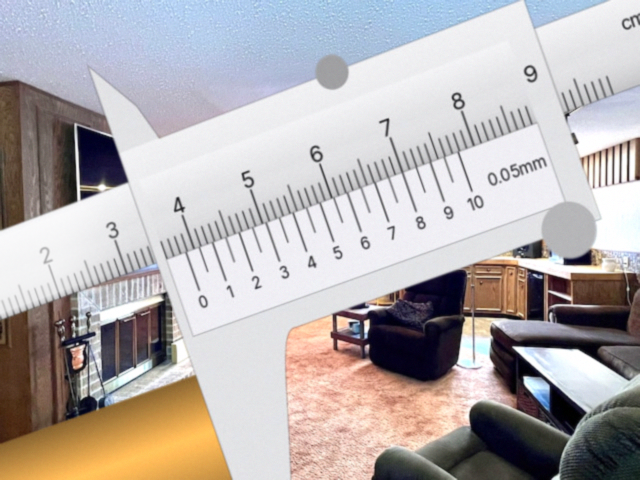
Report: 38.8 mm
